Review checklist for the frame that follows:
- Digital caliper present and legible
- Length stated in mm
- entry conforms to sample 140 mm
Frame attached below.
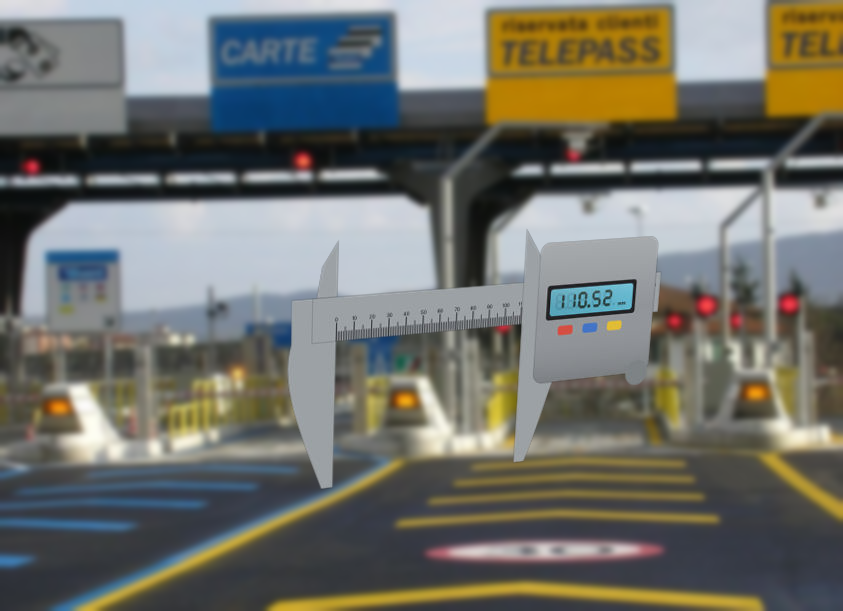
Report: 110.52 mm
